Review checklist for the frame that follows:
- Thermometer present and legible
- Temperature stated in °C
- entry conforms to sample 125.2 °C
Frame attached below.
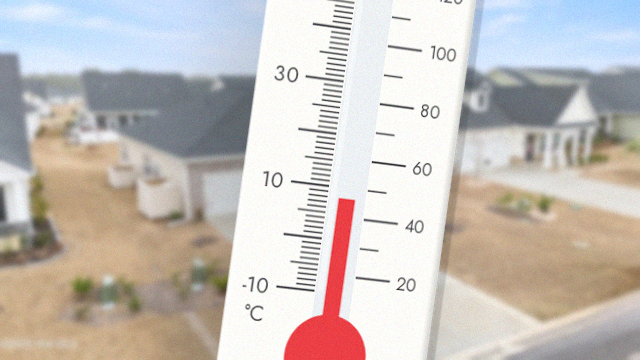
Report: 8 °C
